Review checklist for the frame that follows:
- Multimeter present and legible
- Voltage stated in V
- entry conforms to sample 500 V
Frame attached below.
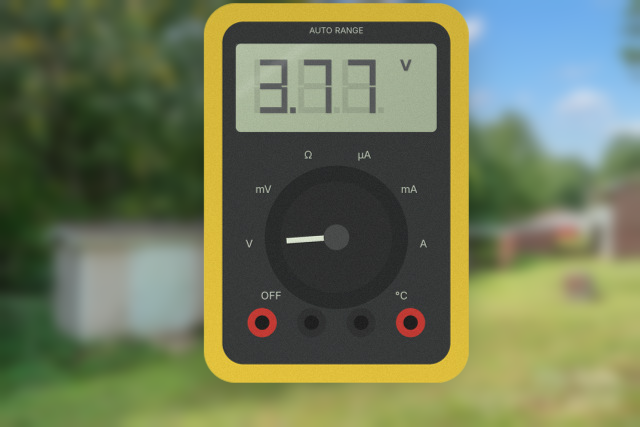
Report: 3.77 V
